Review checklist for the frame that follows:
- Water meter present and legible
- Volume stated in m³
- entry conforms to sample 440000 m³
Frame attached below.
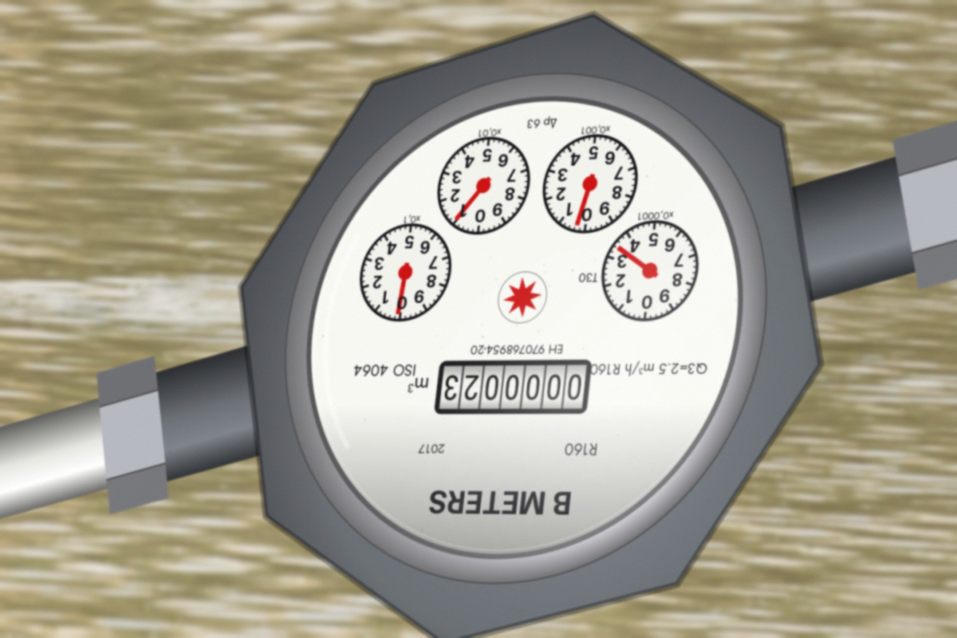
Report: 23.0103 m³
